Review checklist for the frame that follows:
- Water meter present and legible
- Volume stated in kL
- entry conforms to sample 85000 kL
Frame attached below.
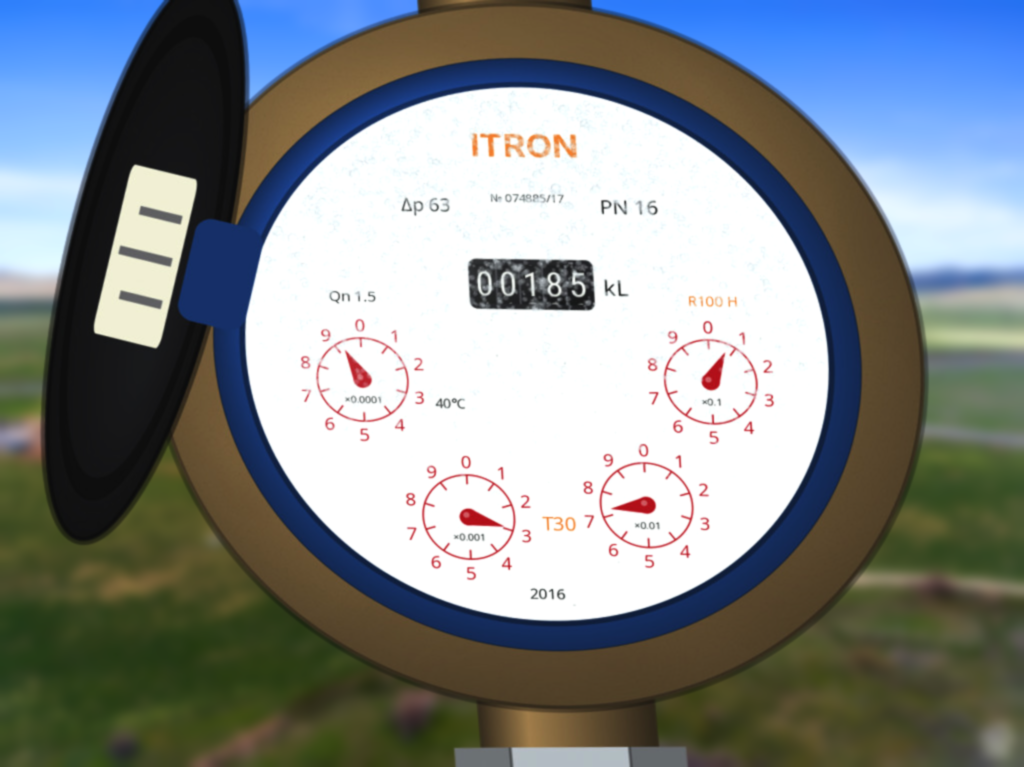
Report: 185.0729 kL
